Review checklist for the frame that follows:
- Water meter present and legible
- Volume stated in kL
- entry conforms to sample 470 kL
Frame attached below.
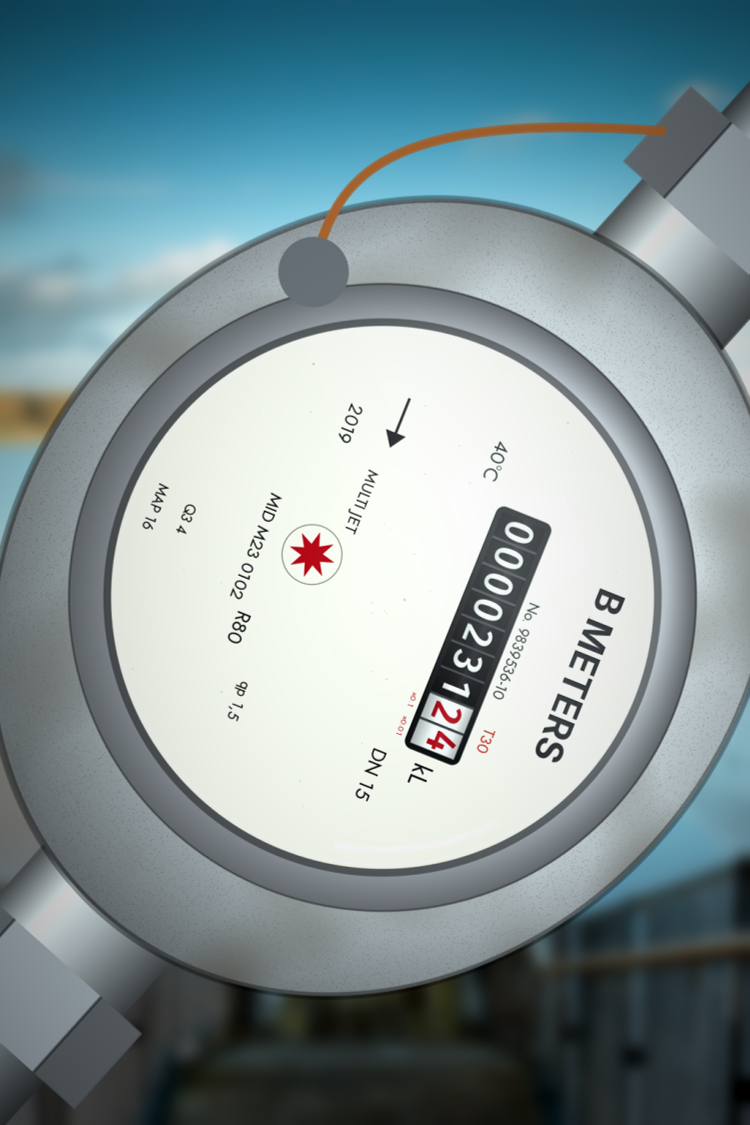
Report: 231.24 kL
